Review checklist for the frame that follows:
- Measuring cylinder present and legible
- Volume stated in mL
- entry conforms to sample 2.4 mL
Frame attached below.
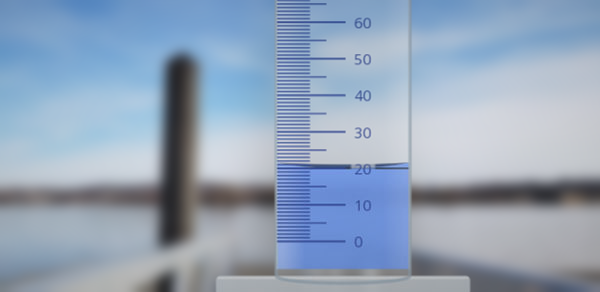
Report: 20 mL
